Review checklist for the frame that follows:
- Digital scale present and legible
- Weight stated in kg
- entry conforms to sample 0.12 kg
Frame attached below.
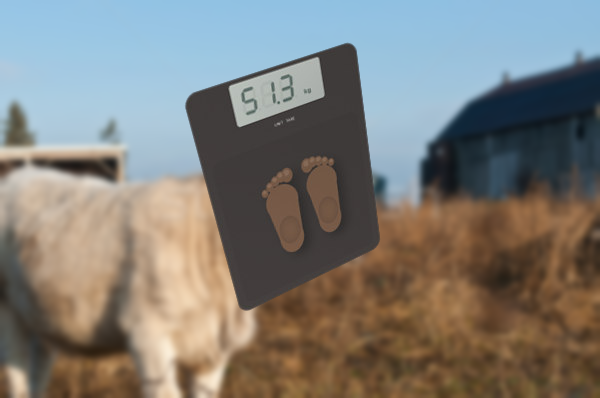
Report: 51.3 kg
